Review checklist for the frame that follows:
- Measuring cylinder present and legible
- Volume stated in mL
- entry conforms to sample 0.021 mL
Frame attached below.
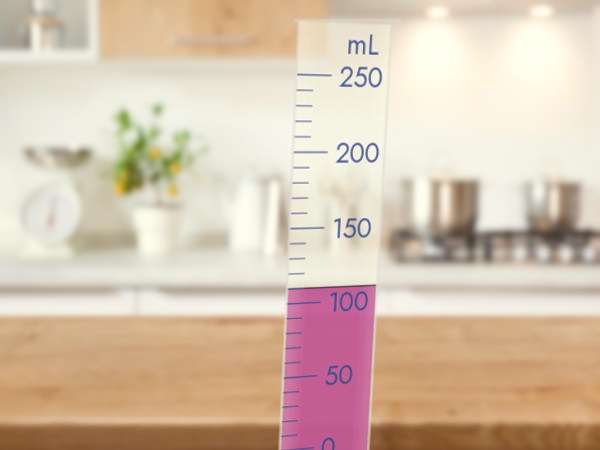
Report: 110 mL
